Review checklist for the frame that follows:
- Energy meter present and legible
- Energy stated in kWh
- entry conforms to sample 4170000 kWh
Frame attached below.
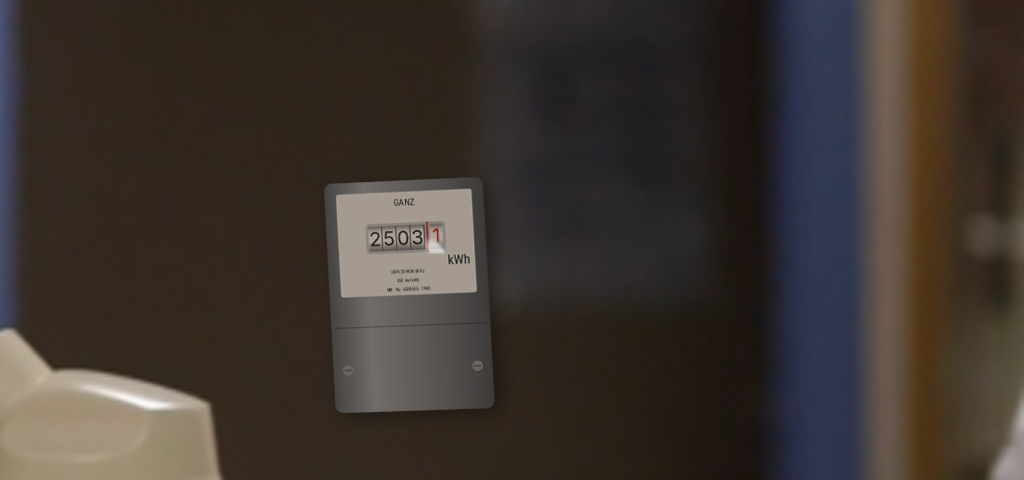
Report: 2503.1 kWh
